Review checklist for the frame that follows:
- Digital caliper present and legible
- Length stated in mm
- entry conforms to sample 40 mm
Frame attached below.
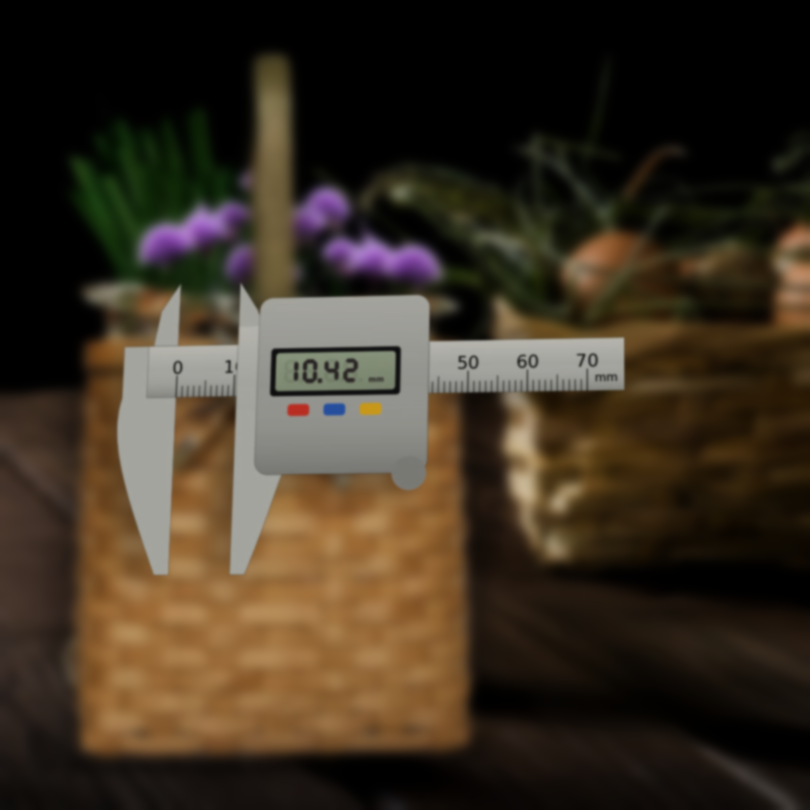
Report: 10.42 mm
